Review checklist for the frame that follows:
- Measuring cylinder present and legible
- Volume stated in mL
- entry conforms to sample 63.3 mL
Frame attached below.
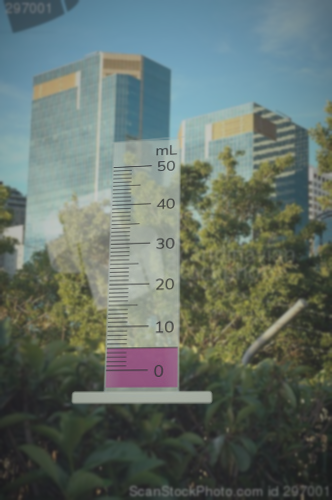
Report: 5 mL
